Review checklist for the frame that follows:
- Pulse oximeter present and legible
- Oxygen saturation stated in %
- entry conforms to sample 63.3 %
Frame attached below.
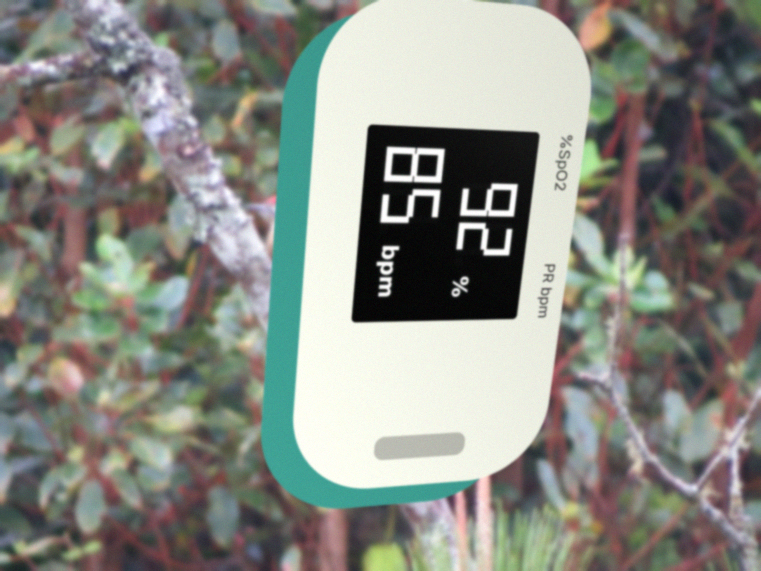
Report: 92 %
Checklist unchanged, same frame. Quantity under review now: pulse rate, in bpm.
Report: 85 bpm
